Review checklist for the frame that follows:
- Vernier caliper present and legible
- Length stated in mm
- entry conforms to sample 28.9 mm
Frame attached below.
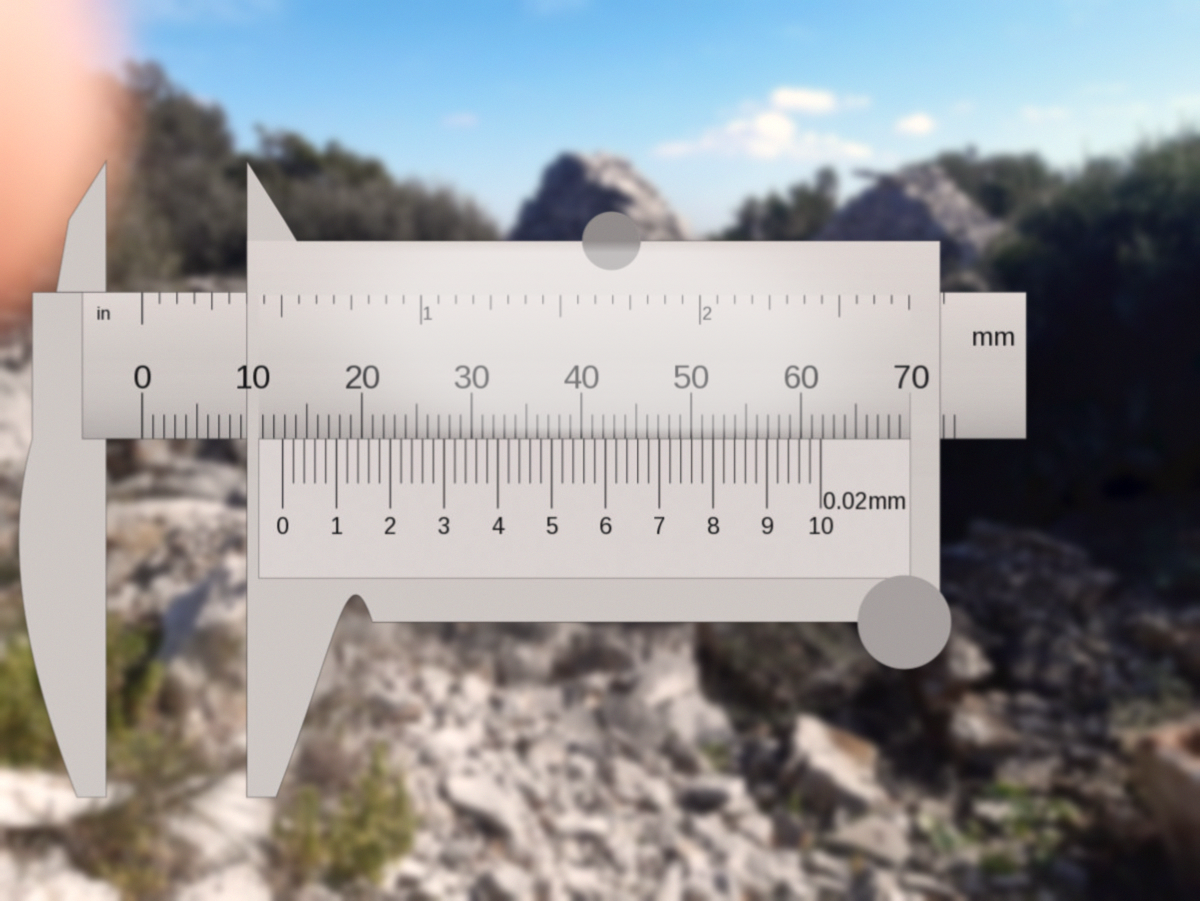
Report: 12.8 mm
